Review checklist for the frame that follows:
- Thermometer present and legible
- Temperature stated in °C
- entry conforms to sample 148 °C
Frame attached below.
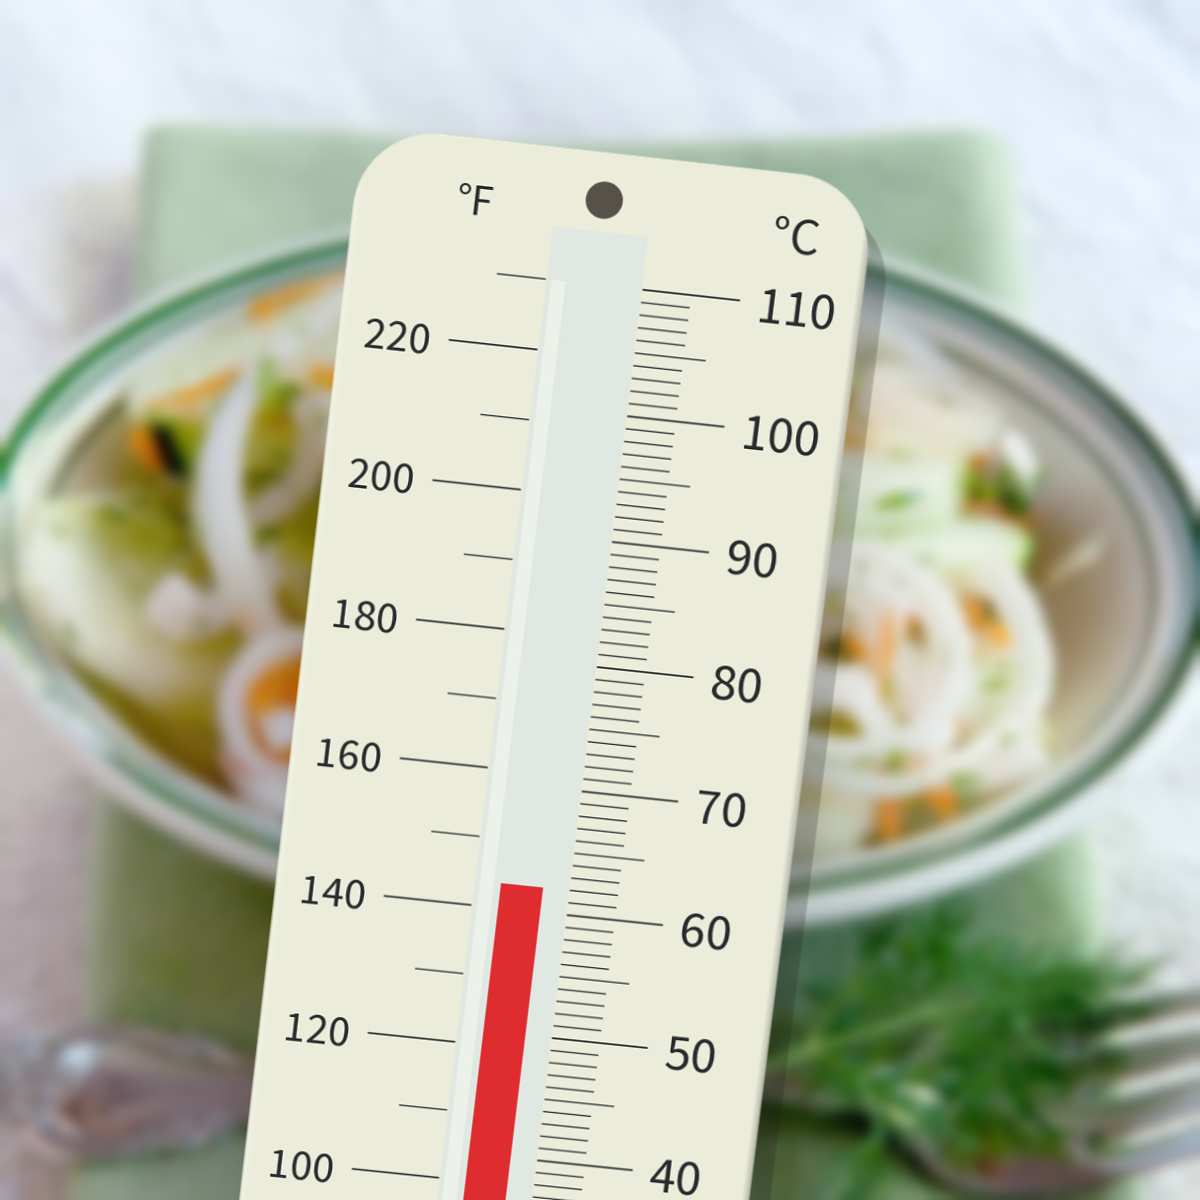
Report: 62 °C
